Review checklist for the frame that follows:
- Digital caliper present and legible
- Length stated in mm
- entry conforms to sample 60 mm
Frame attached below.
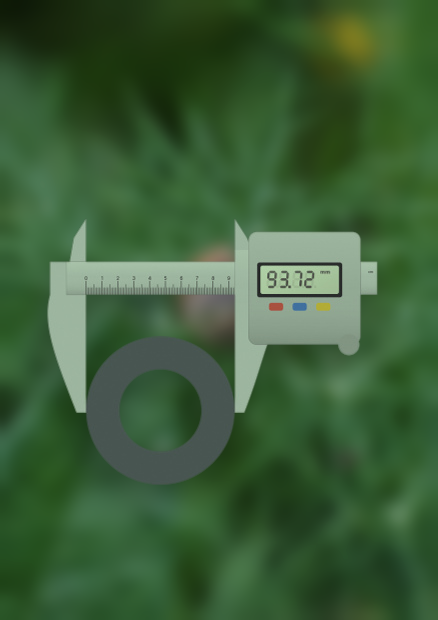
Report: 93.72 mm
